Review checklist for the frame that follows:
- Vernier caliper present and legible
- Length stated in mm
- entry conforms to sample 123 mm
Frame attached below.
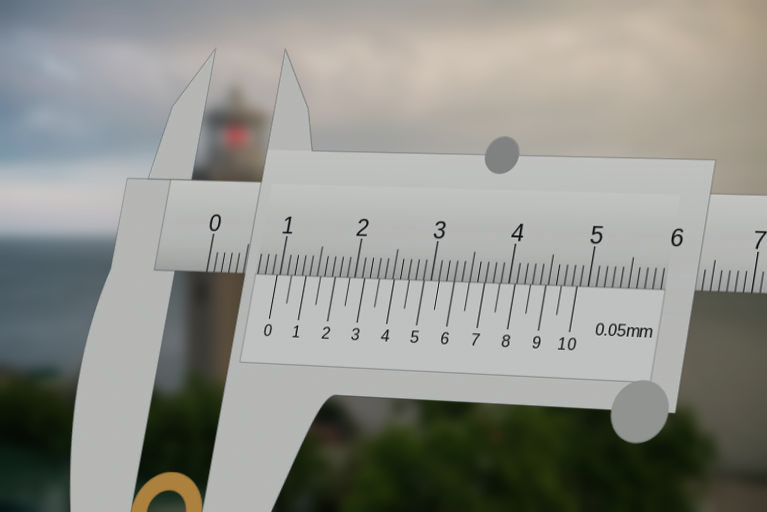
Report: 9.6 mm
